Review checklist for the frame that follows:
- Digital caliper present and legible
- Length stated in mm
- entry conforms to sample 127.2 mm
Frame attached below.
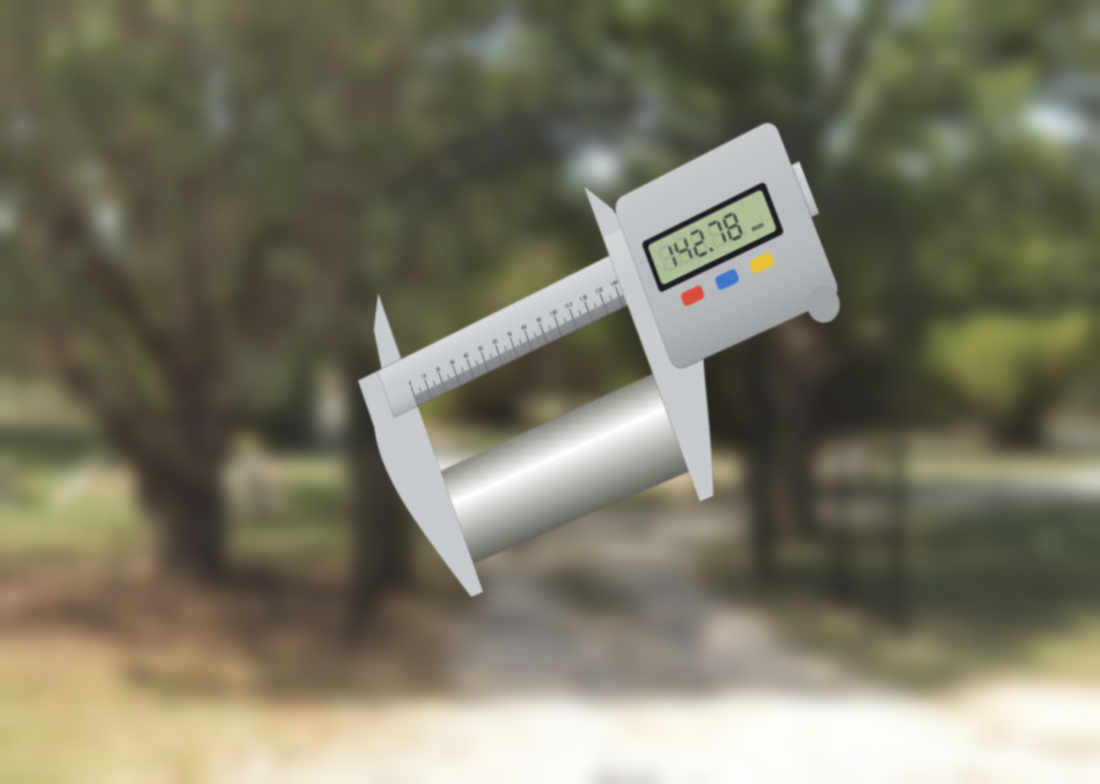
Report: 142.78 mm
